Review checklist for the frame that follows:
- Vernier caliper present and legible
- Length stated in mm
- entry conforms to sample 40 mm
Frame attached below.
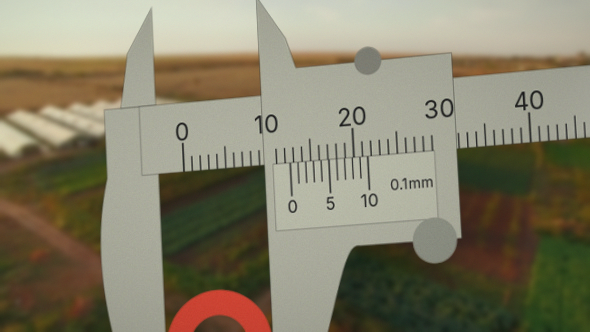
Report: 12.6 mm
